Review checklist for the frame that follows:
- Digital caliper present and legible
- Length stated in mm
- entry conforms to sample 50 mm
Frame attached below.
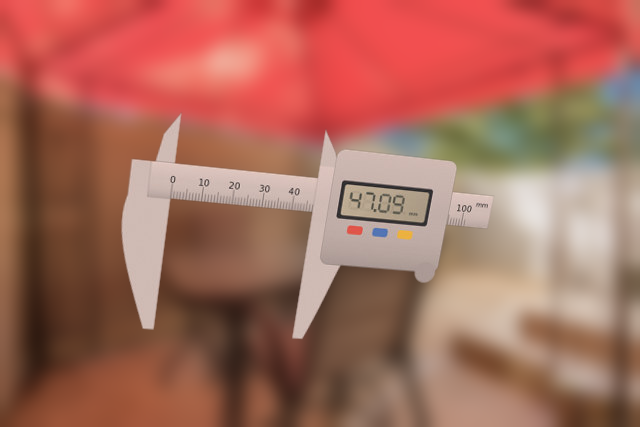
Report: 47.09 mm
